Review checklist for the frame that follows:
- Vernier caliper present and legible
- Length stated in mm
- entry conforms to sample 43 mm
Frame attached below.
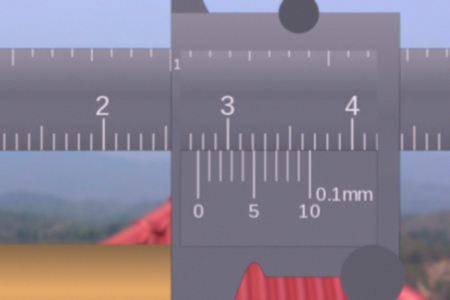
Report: 27.6 mm
